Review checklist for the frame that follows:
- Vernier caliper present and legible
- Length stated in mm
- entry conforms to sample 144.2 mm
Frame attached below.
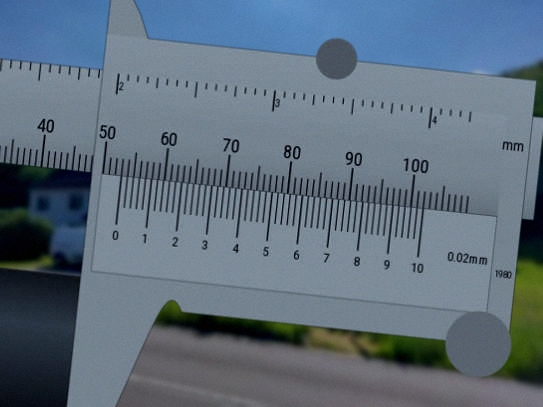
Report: 53.0 mm
